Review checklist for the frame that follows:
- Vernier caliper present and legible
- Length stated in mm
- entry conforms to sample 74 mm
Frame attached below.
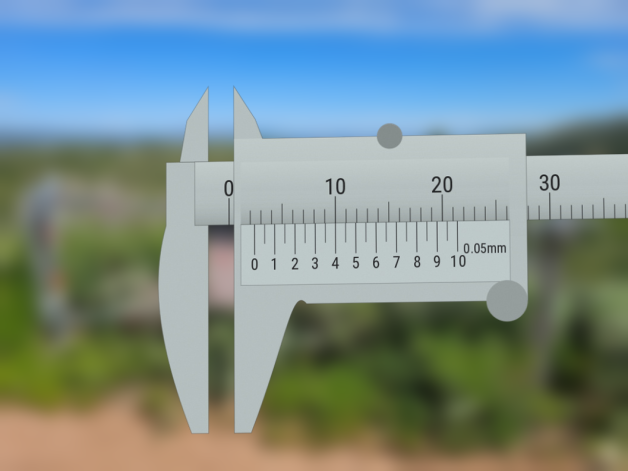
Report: 2.4 mm
